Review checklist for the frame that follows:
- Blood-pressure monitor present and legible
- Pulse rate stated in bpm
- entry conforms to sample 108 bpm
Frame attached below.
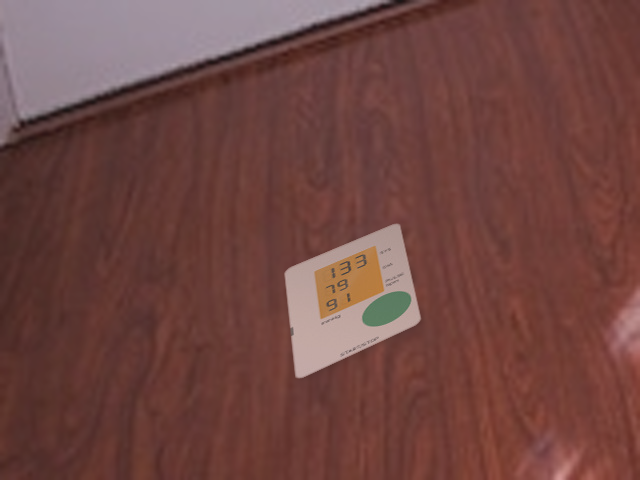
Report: 91 bpm
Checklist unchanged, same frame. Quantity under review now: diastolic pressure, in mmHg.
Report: 79 mmHg
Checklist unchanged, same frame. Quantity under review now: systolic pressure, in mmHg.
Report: 133 mmHg
